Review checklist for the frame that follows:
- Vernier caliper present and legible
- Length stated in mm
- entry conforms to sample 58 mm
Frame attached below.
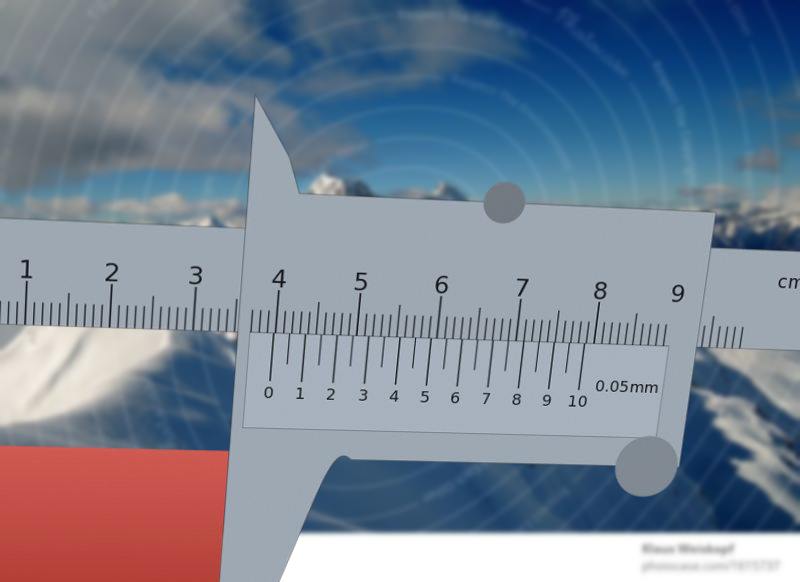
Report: 39.8 mm
